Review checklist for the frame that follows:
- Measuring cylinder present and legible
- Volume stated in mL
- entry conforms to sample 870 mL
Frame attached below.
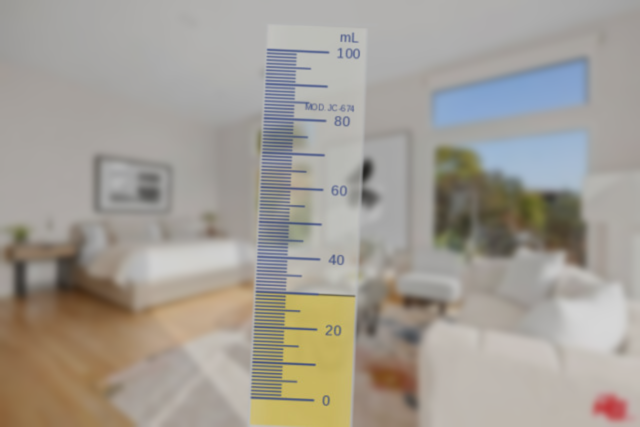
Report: 30 mL
